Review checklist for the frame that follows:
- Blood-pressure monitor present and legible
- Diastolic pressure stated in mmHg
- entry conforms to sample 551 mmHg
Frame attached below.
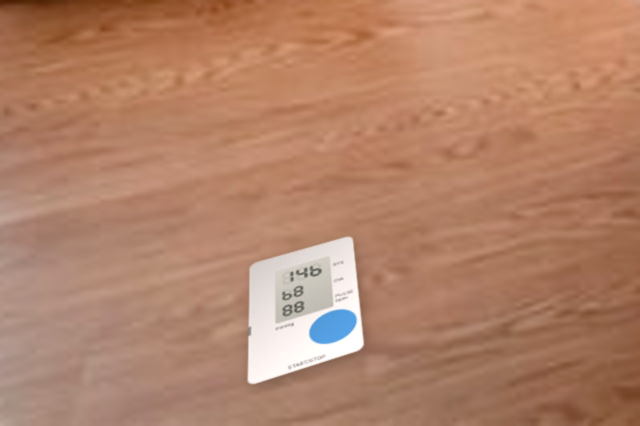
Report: 68 mmHg
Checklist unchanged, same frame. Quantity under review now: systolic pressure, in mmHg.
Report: 146 mmHg
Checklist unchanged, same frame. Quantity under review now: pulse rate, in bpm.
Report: 88 bpm
